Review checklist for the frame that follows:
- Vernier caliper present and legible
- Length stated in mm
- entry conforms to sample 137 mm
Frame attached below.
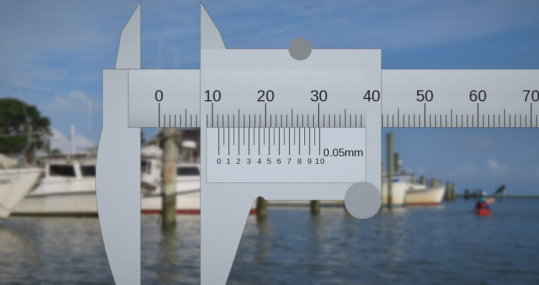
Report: 11.2 mm
